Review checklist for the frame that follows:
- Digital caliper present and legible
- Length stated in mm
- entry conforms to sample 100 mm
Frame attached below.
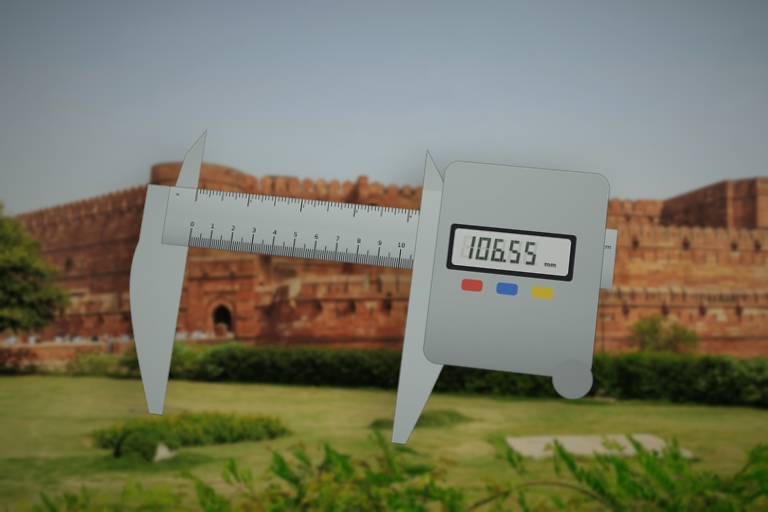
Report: 106.55 mm
